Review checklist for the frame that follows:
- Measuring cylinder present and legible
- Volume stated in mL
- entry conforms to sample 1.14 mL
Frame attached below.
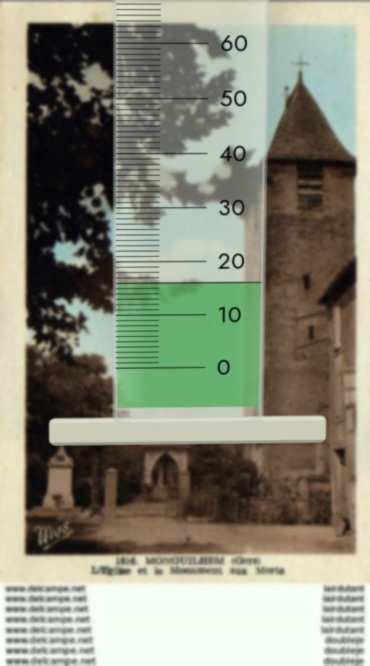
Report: 16 mL
